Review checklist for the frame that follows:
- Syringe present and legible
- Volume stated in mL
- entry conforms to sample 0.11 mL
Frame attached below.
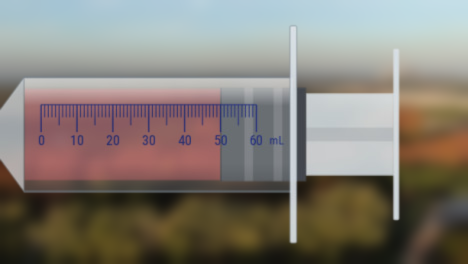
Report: 50 mL
